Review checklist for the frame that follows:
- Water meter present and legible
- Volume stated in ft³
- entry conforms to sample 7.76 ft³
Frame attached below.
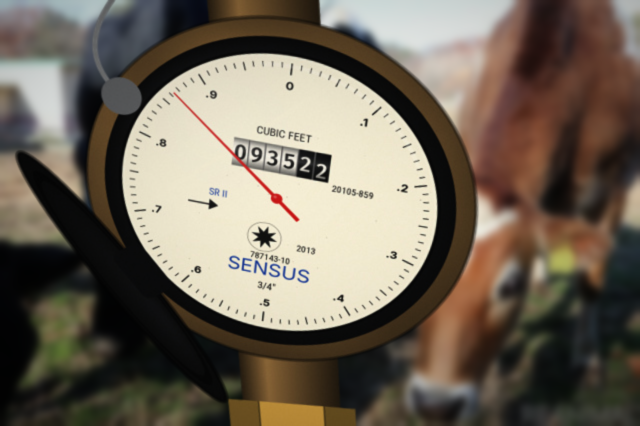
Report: 93521.86 ft³
